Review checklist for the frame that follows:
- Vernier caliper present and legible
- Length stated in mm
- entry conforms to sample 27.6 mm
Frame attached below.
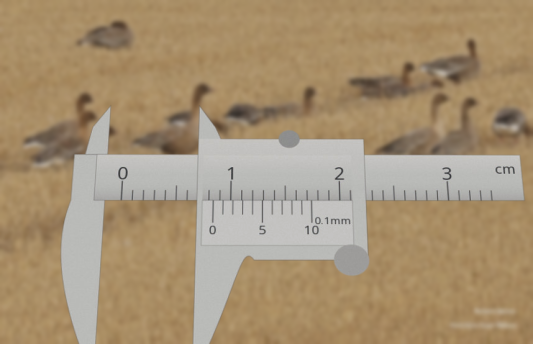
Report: 8.4 mm
